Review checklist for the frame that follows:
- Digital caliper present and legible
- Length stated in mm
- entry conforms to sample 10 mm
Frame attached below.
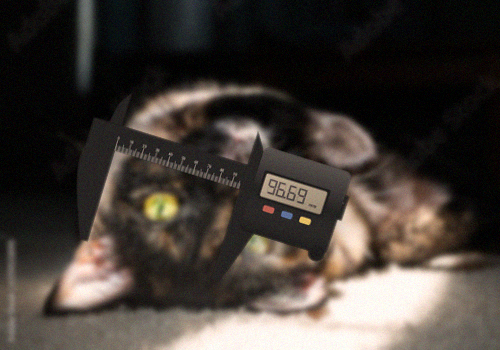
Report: 96.69 mm
